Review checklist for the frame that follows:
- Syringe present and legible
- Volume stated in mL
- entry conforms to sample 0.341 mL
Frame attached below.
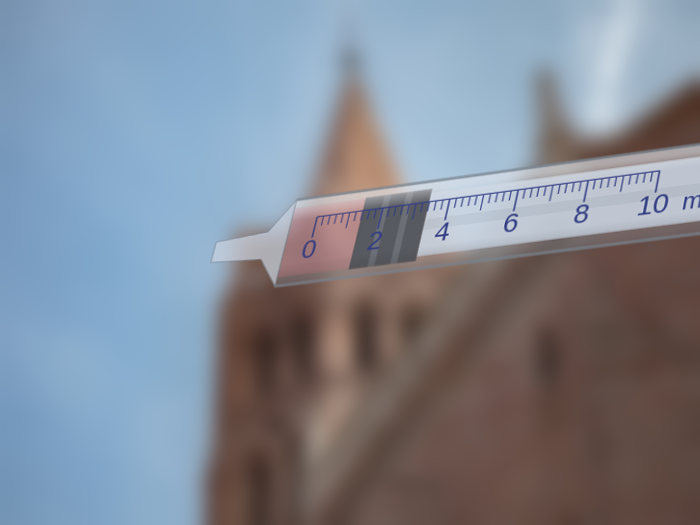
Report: 1.4 mL
